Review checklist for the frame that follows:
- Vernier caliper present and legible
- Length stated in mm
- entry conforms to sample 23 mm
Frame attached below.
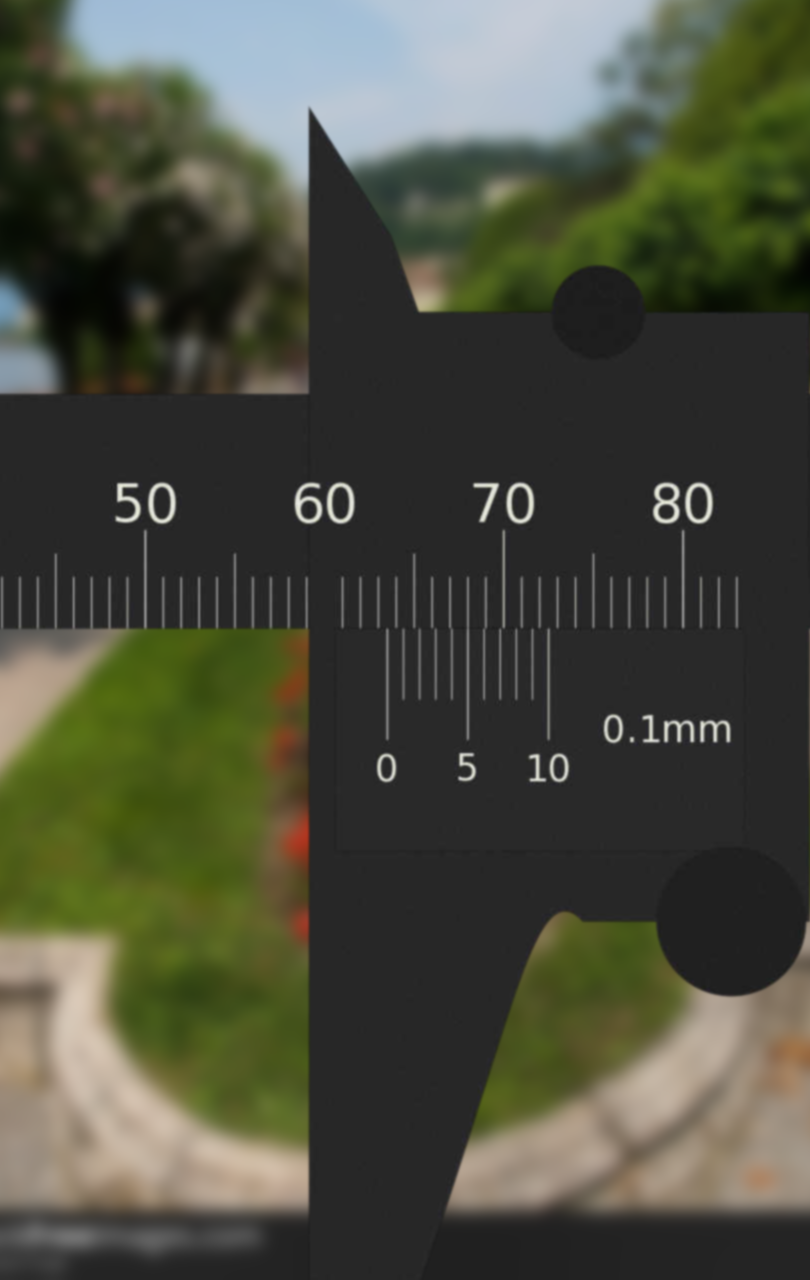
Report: 63.5 mm
